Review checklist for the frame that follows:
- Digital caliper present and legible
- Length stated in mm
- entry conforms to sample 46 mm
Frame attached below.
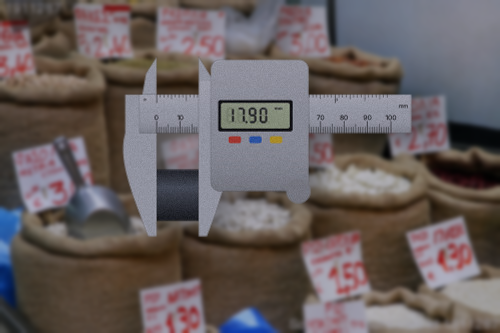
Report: 17.90 mm
